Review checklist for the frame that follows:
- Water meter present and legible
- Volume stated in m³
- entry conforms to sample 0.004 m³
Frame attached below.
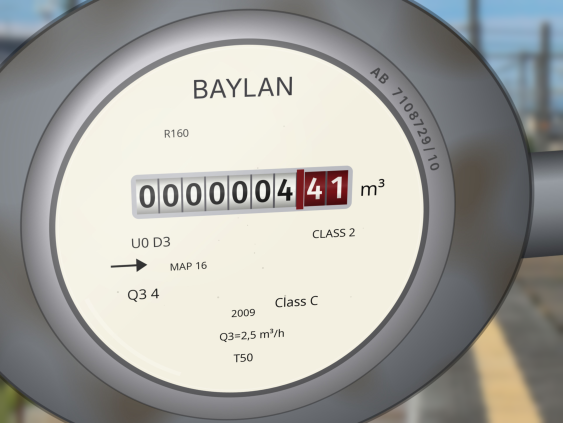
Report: 4.41 m³
